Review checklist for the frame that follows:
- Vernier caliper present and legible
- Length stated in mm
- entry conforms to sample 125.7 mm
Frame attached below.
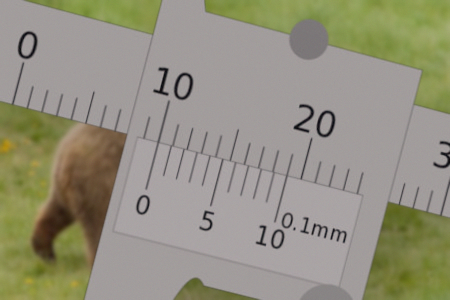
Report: 10.0 mm
